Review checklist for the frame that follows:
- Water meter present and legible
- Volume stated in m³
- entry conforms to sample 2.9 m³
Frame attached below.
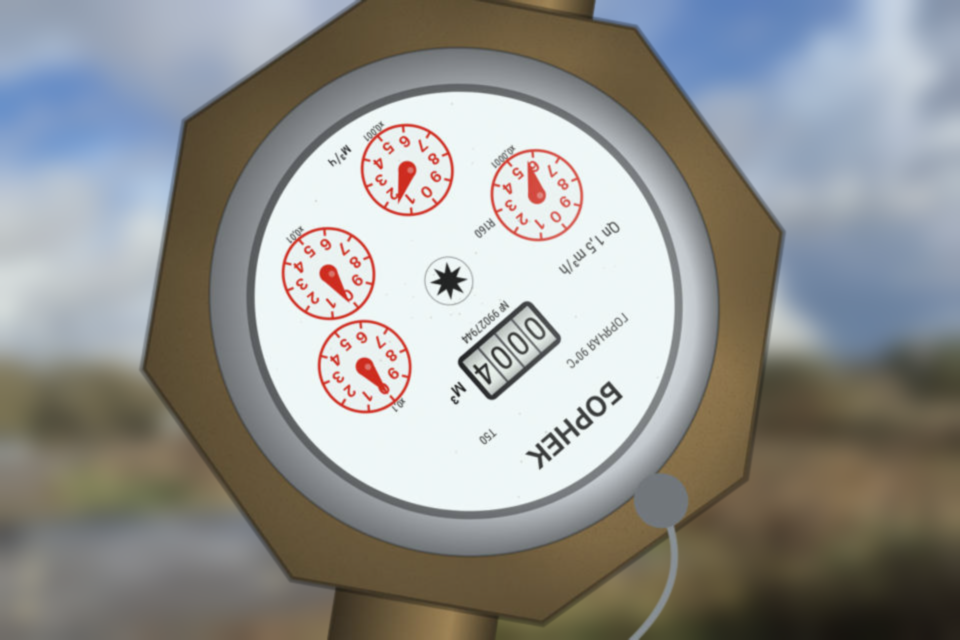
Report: 4.0015 m³
